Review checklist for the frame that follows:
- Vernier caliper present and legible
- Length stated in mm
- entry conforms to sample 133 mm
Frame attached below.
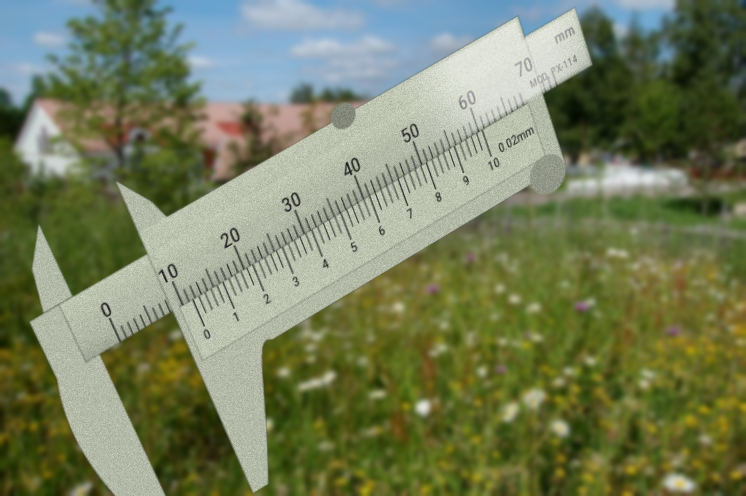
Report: 11.6 mm
